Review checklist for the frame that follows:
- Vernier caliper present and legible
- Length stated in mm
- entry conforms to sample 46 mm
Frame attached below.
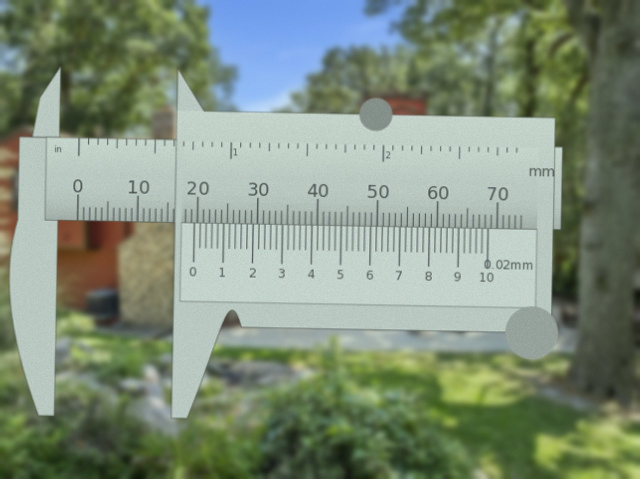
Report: 19.5 mm
